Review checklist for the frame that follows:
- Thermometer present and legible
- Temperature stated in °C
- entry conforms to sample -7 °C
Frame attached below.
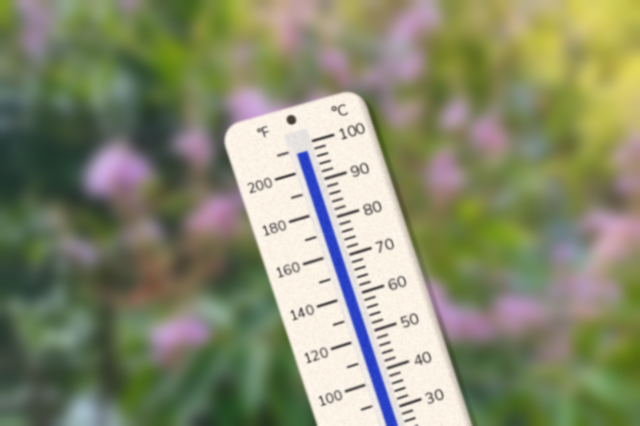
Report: 98 °C
